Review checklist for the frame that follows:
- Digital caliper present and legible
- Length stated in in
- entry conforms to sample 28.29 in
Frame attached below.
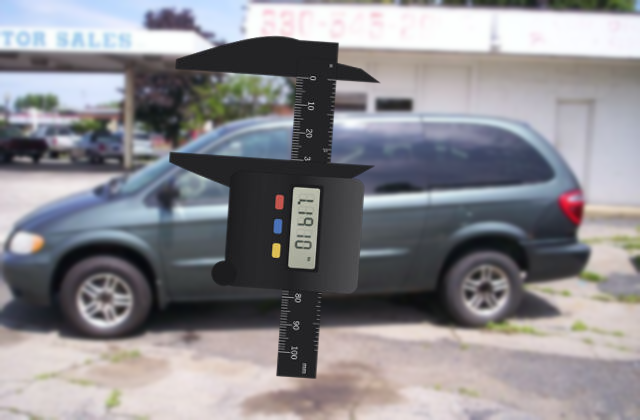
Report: 1.1910 in
